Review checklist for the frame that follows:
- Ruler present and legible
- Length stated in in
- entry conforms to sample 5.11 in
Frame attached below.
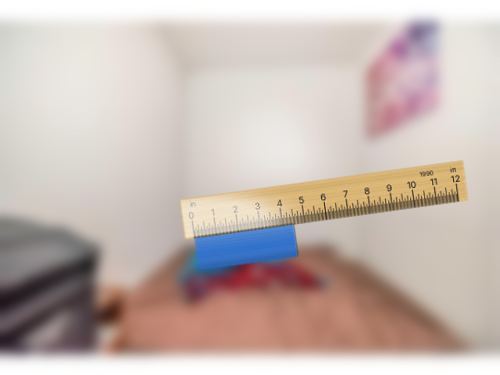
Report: 4.5 in
